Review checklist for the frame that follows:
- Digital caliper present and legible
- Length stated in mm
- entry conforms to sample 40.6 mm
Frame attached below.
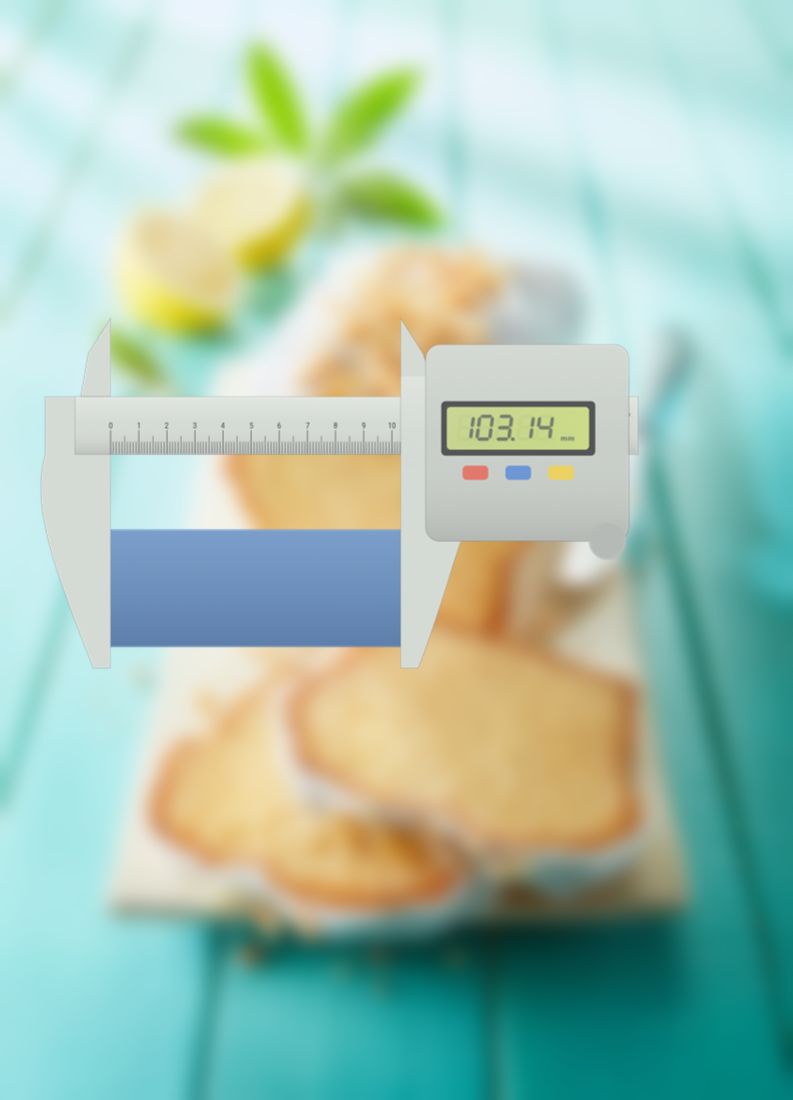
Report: 103.14 mm
